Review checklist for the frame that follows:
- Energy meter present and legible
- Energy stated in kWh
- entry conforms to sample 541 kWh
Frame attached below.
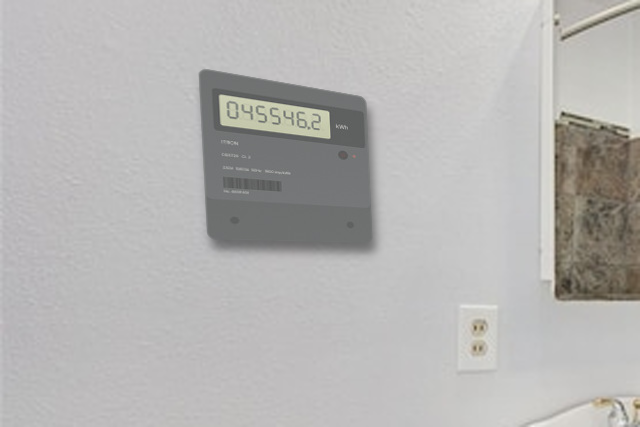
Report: 45546.2 kWh
